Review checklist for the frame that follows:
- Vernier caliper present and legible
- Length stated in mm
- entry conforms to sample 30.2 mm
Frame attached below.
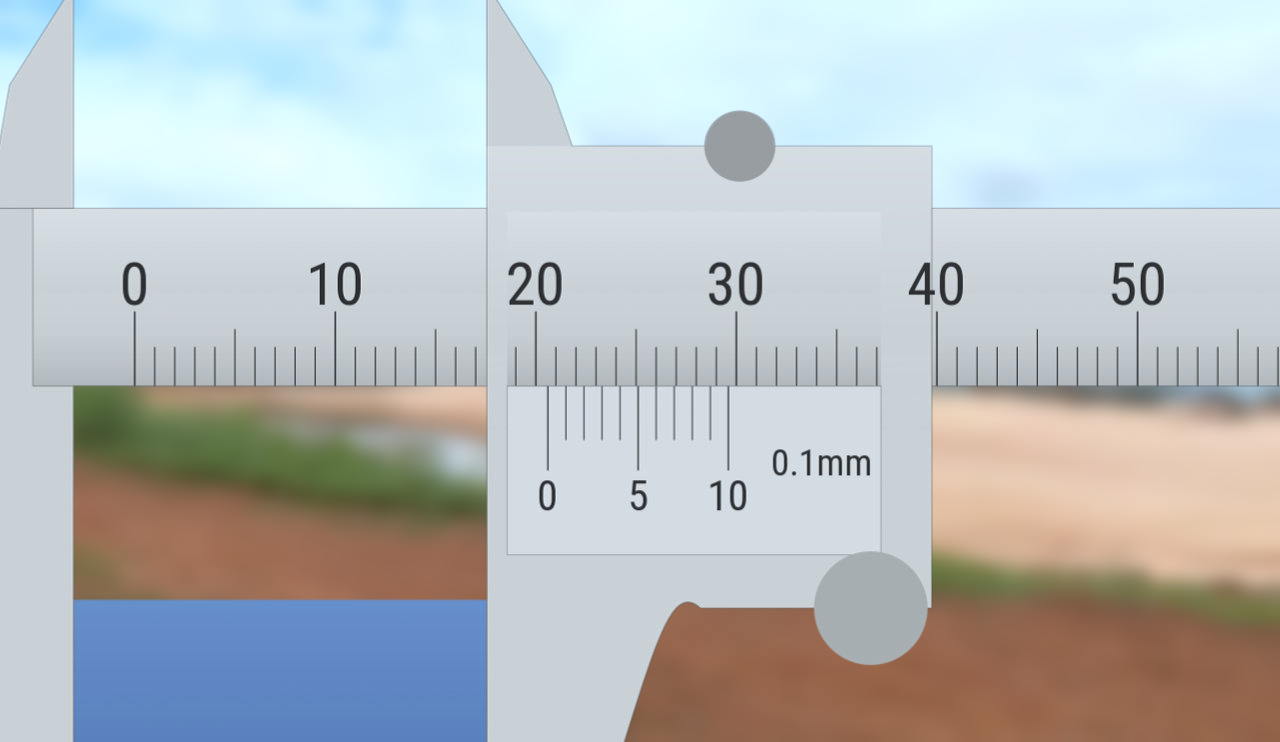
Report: 20.6 mm
